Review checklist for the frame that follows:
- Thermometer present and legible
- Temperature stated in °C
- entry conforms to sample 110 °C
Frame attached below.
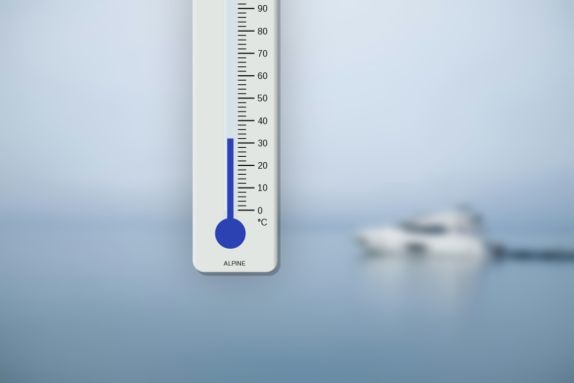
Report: 32 °C
